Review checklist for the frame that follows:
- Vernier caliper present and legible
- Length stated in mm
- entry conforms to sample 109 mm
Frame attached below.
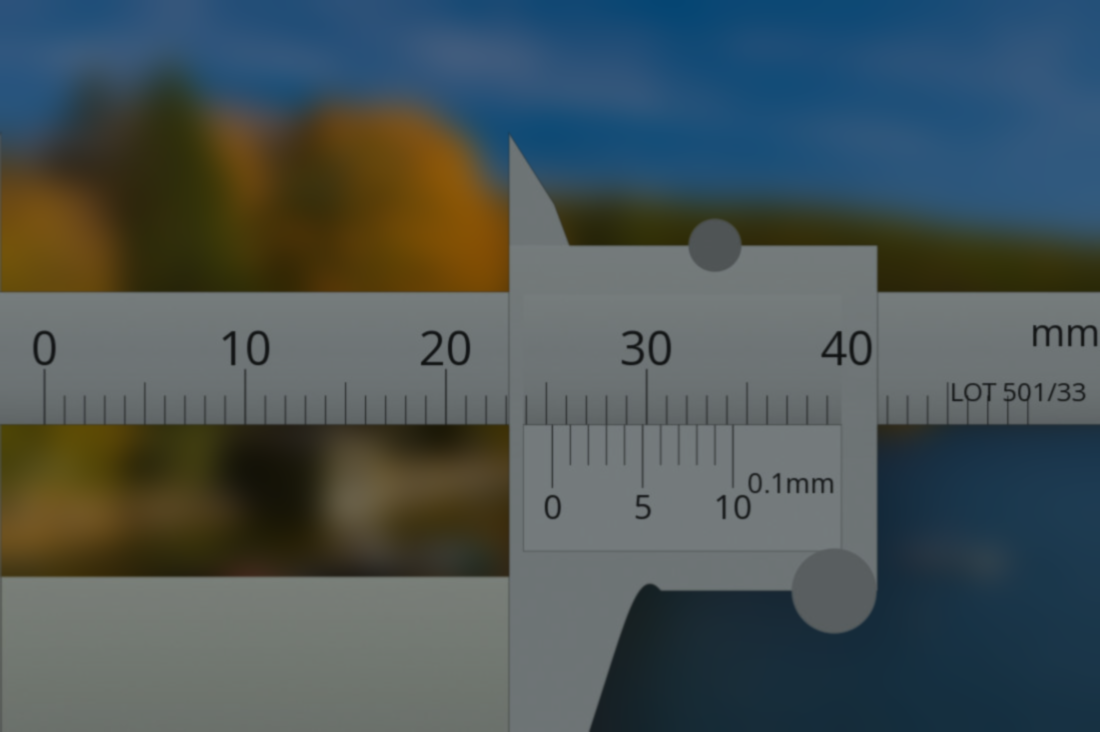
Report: 25.3 mm
